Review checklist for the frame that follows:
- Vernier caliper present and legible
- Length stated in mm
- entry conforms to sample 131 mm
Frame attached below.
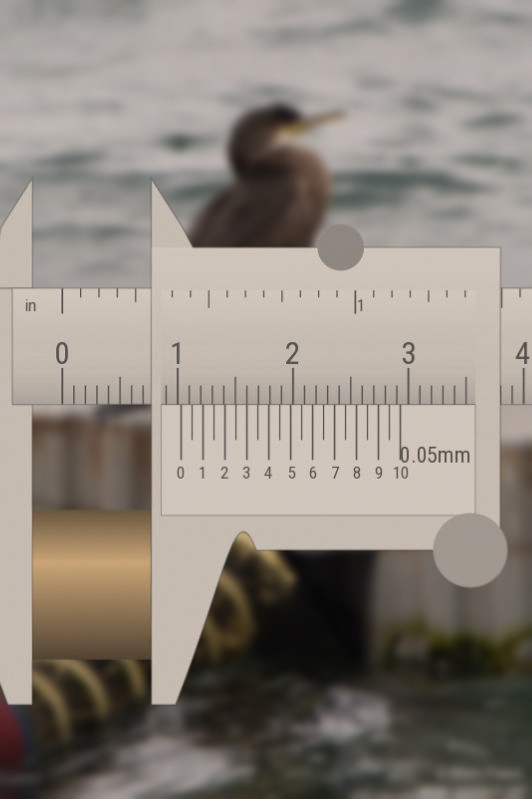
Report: 10.3 mm
